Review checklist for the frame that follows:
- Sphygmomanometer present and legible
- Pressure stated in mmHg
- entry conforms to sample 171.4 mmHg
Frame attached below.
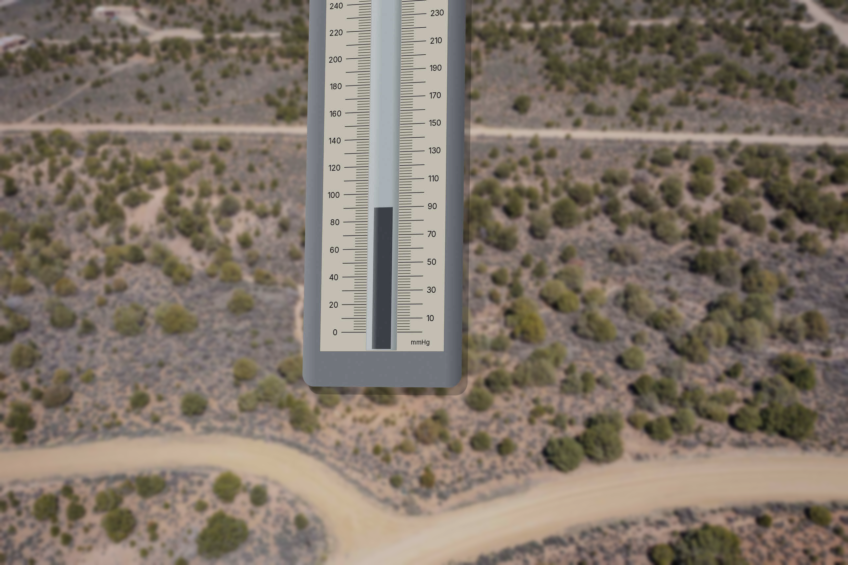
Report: 90 mmHg
